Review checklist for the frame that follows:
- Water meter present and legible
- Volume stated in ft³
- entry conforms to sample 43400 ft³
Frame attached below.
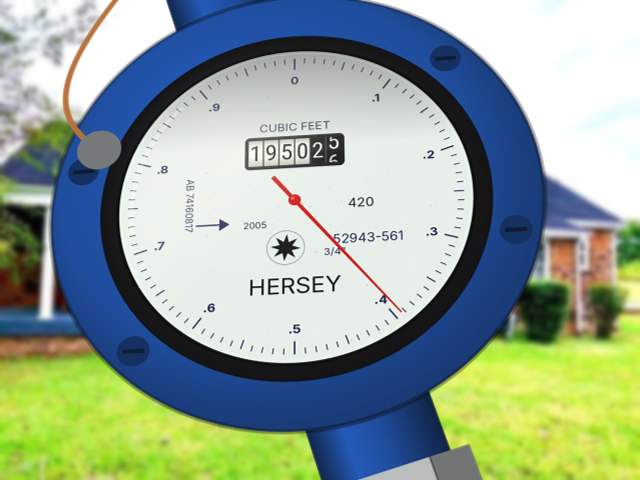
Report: 195025.39 ft³
